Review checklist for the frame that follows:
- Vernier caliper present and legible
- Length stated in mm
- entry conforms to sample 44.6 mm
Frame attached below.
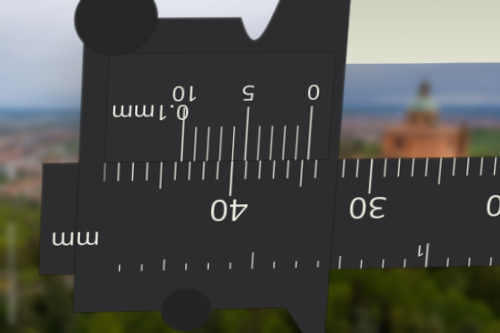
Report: 34.6 mm
